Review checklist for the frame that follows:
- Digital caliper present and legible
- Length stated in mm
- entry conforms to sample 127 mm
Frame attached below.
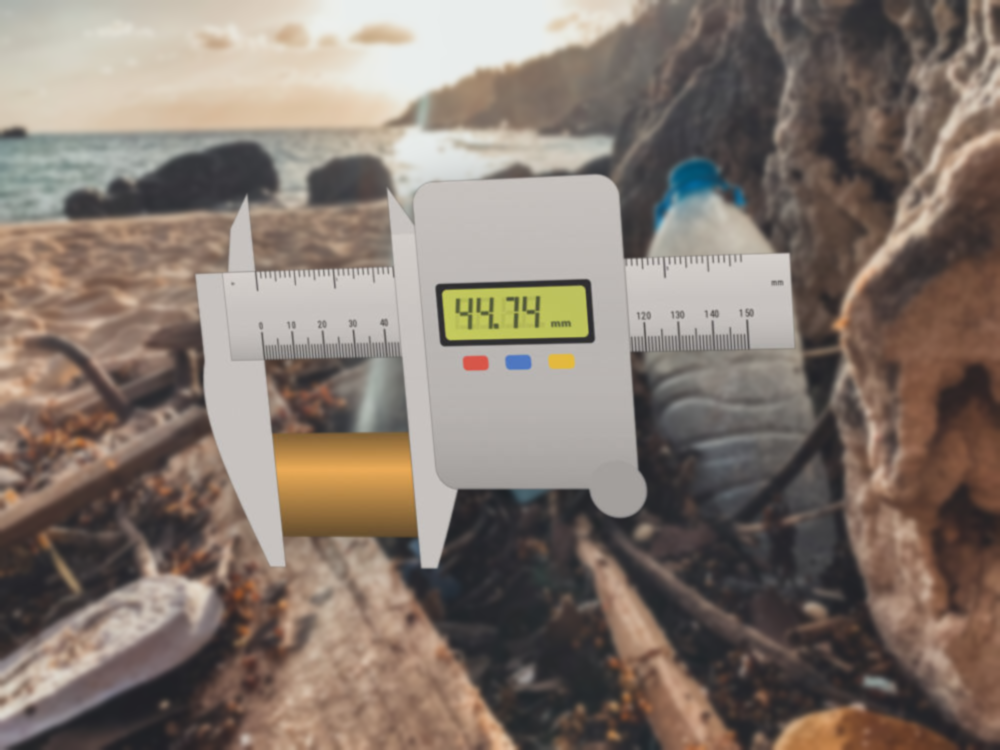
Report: 44.74 mm
